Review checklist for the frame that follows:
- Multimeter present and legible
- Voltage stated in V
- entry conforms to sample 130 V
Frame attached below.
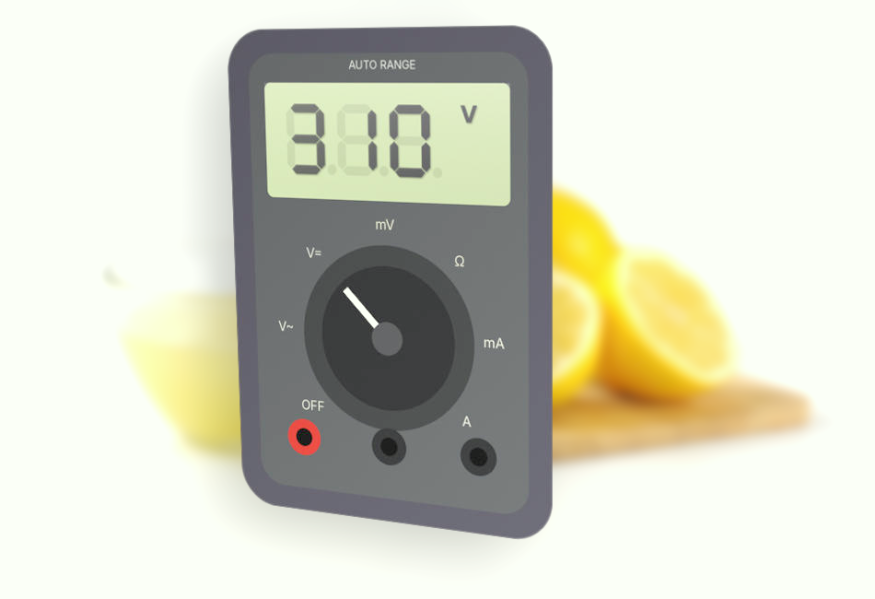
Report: 310 V
